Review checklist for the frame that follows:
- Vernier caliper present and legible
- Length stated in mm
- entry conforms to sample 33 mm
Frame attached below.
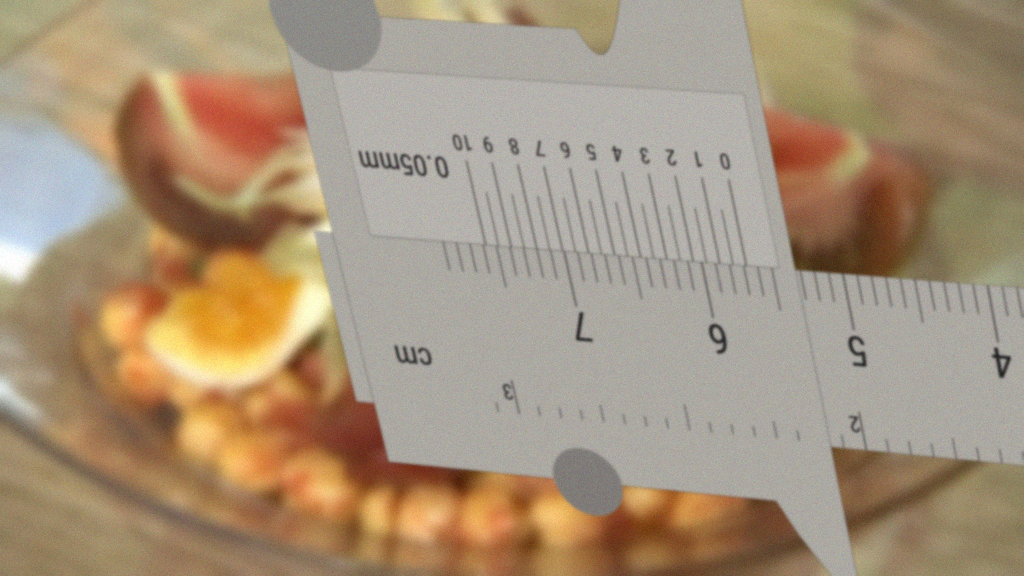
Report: 56.8 mm
